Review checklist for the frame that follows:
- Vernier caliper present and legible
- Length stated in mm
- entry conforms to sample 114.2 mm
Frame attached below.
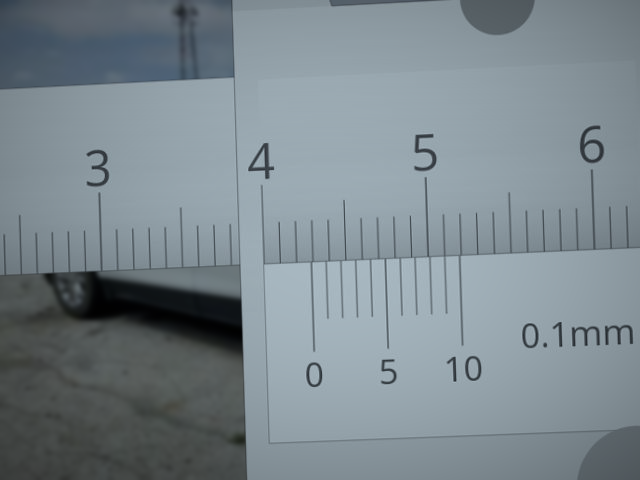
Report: 42.9 mm
